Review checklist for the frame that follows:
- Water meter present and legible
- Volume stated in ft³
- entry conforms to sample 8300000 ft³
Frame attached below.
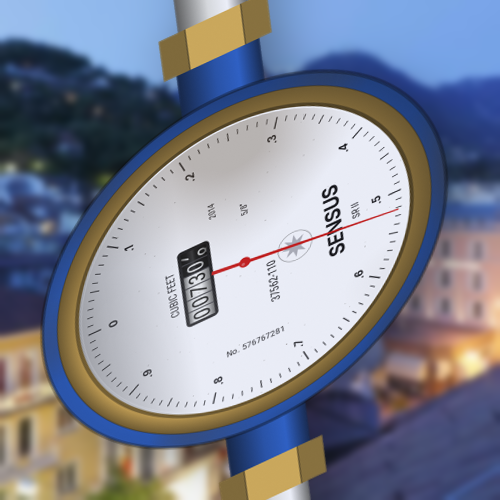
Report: 7307.52 ft³
